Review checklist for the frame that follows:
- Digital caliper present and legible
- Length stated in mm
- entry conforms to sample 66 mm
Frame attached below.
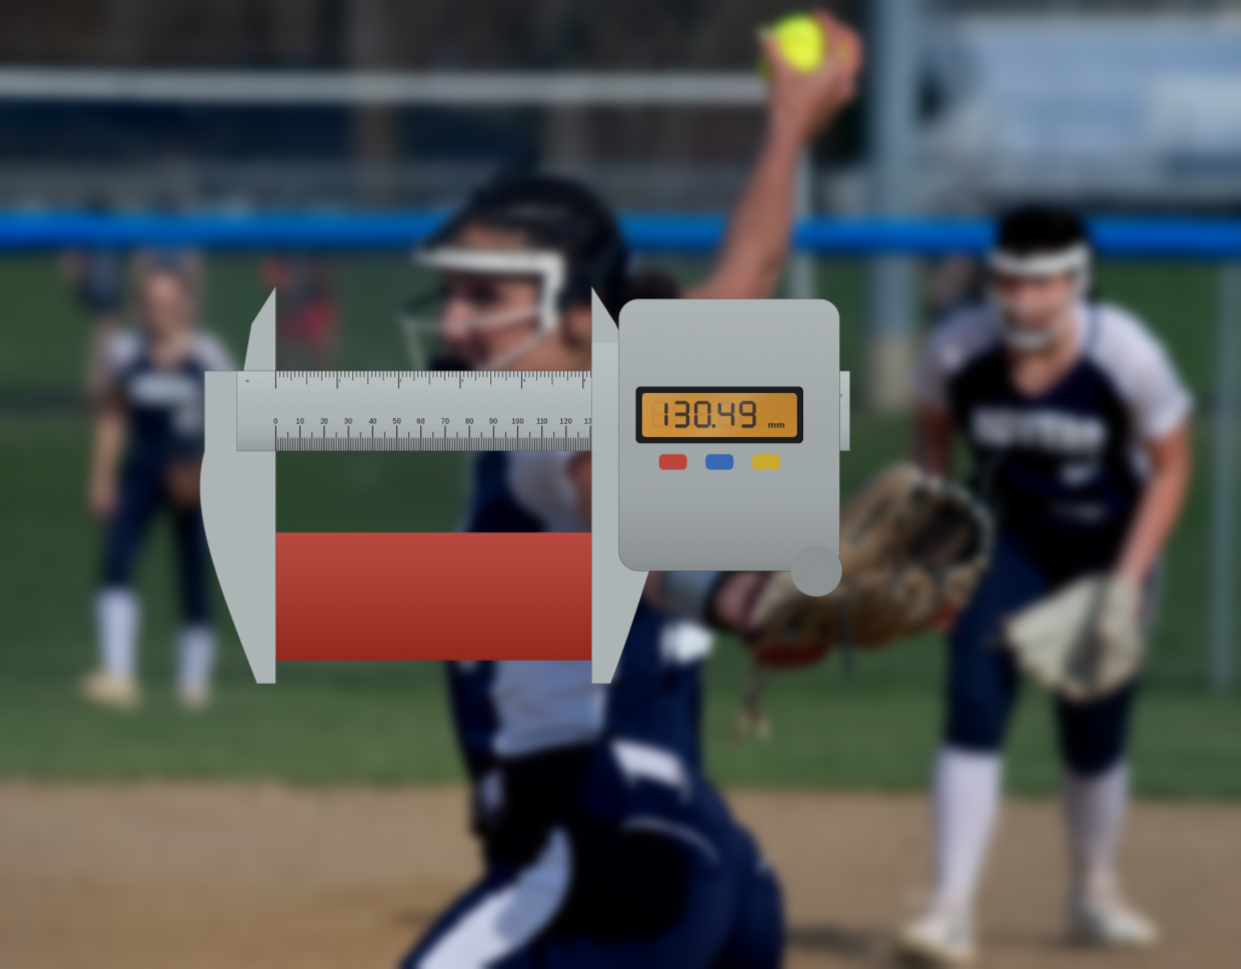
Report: 130.49 mm
